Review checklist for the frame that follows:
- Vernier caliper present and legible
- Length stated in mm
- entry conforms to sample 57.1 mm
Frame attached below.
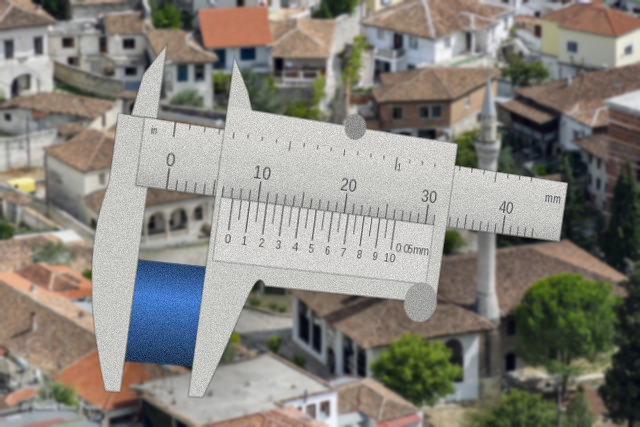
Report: 7.2 mm
